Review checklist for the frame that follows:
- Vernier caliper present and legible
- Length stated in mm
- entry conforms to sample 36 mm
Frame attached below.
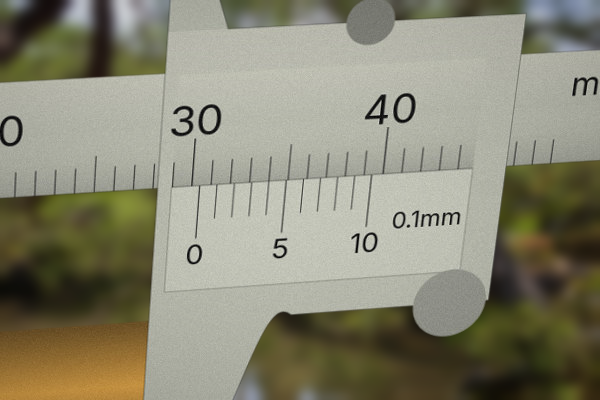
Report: 30.4 mm
